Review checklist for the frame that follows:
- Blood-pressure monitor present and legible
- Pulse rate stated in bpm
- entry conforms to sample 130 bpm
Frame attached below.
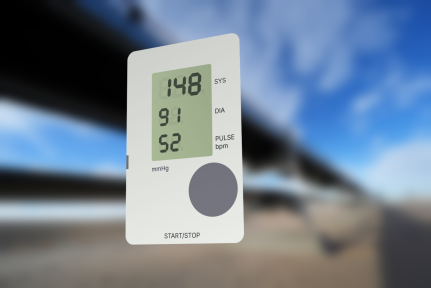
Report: 52 bpm
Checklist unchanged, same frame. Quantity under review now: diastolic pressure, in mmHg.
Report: 91 mmHg
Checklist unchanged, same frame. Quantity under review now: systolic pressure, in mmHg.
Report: 148 mmHg
